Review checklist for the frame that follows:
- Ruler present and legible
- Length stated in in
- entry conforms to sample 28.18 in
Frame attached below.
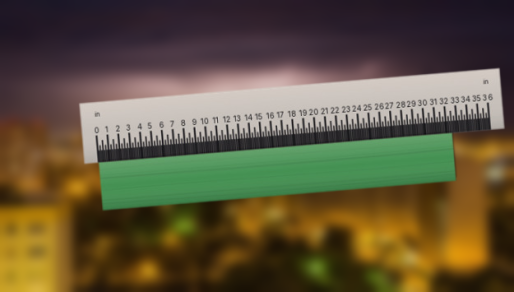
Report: 32.5 in
